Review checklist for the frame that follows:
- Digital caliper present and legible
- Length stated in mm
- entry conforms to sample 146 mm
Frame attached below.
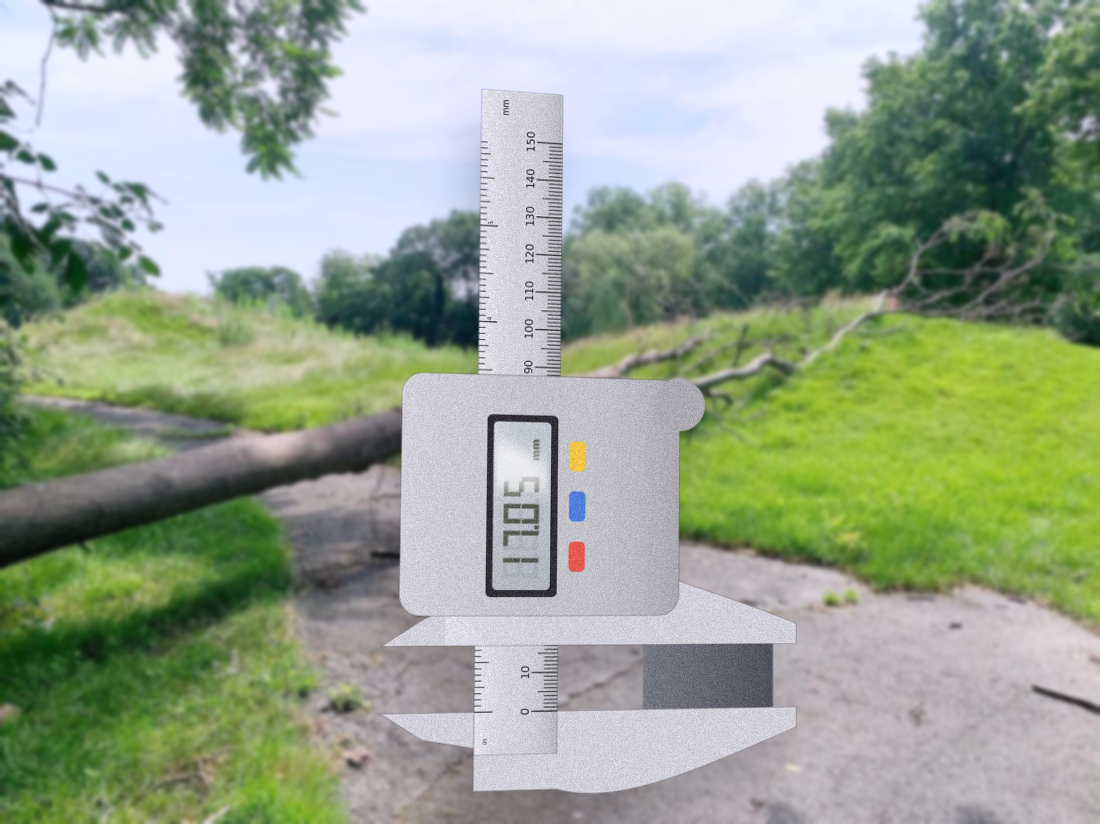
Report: 17.05 mm
